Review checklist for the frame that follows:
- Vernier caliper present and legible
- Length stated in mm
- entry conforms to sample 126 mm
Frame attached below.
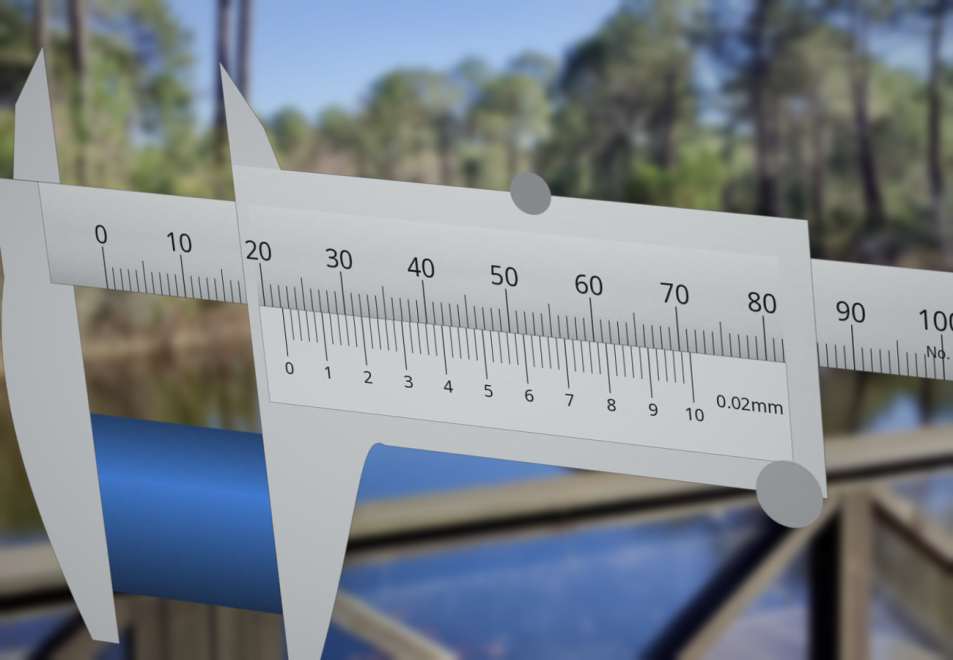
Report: 22.2 mm
